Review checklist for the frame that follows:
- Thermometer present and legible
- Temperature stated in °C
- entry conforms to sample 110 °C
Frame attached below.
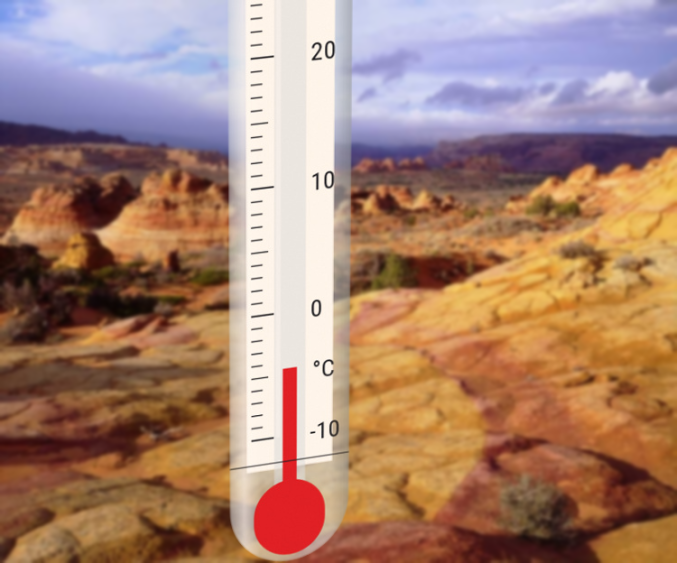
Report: -4.5 °C
